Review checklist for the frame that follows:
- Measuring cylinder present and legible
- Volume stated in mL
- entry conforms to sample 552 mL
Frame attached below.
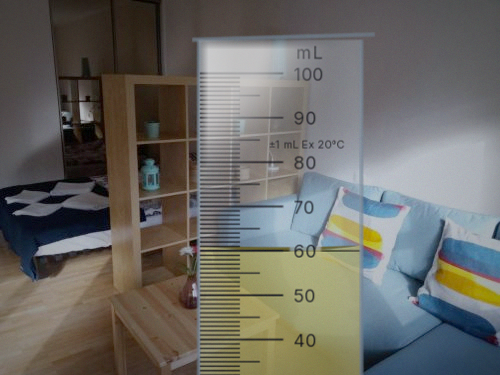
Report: 60 mL
